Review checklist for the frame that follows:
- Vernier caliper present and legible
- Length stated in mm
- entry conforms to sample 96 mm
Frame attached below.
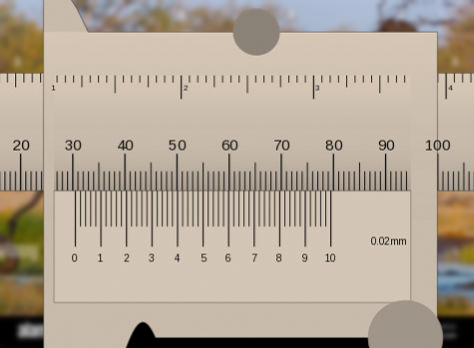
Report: 30.5 mm
